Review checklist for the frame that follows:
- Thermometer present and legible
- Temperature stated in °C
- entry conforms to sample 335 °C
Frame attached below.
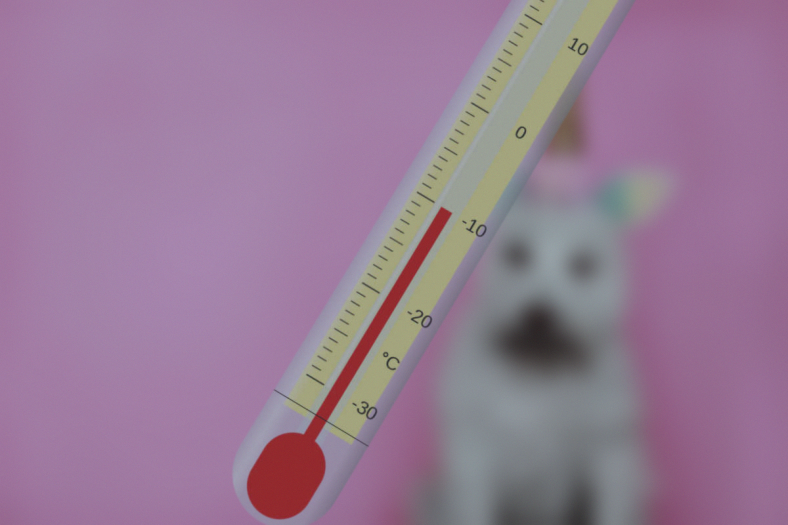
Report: -10 °C
